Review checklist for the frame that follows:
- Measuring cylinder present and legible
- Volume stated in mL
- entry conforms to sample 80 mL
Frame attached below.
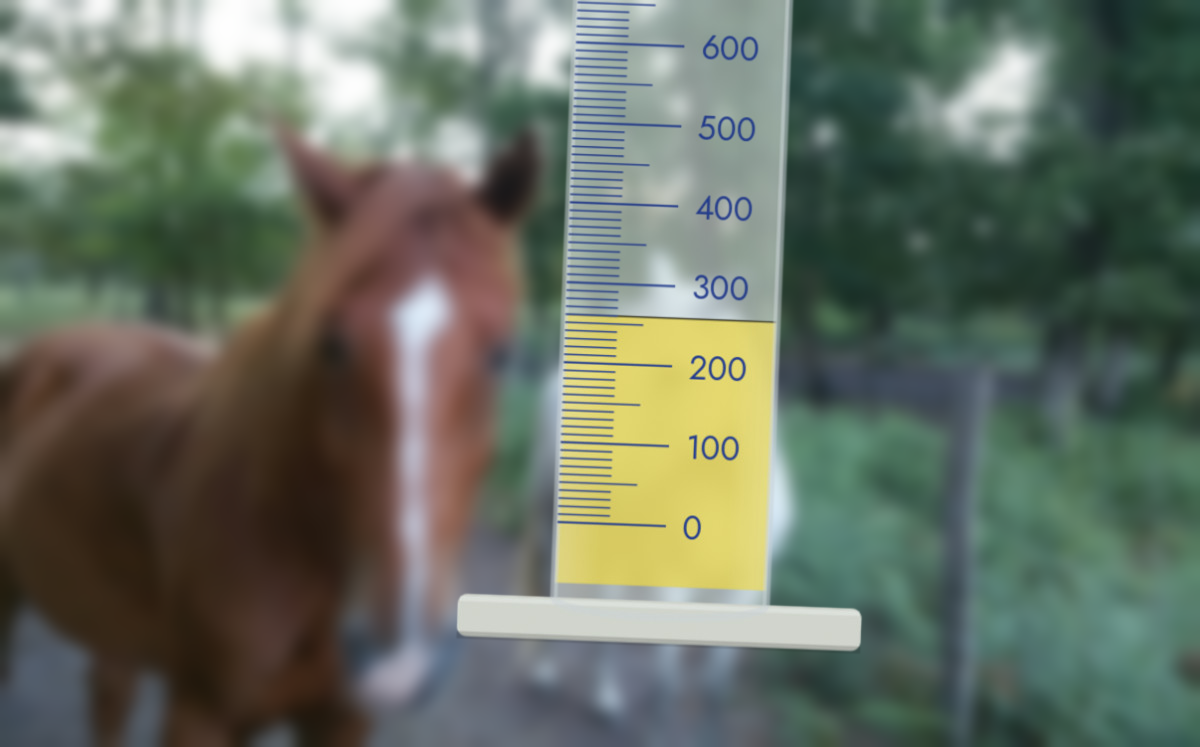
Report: 260 mL
